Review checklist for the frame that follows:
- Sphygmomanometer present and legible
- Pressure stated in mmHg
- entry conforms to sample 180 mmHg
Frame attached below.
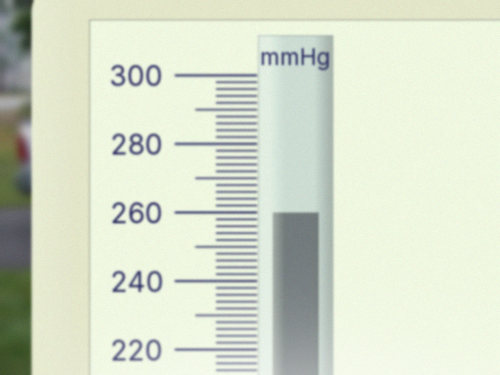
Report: 260 mmHg
